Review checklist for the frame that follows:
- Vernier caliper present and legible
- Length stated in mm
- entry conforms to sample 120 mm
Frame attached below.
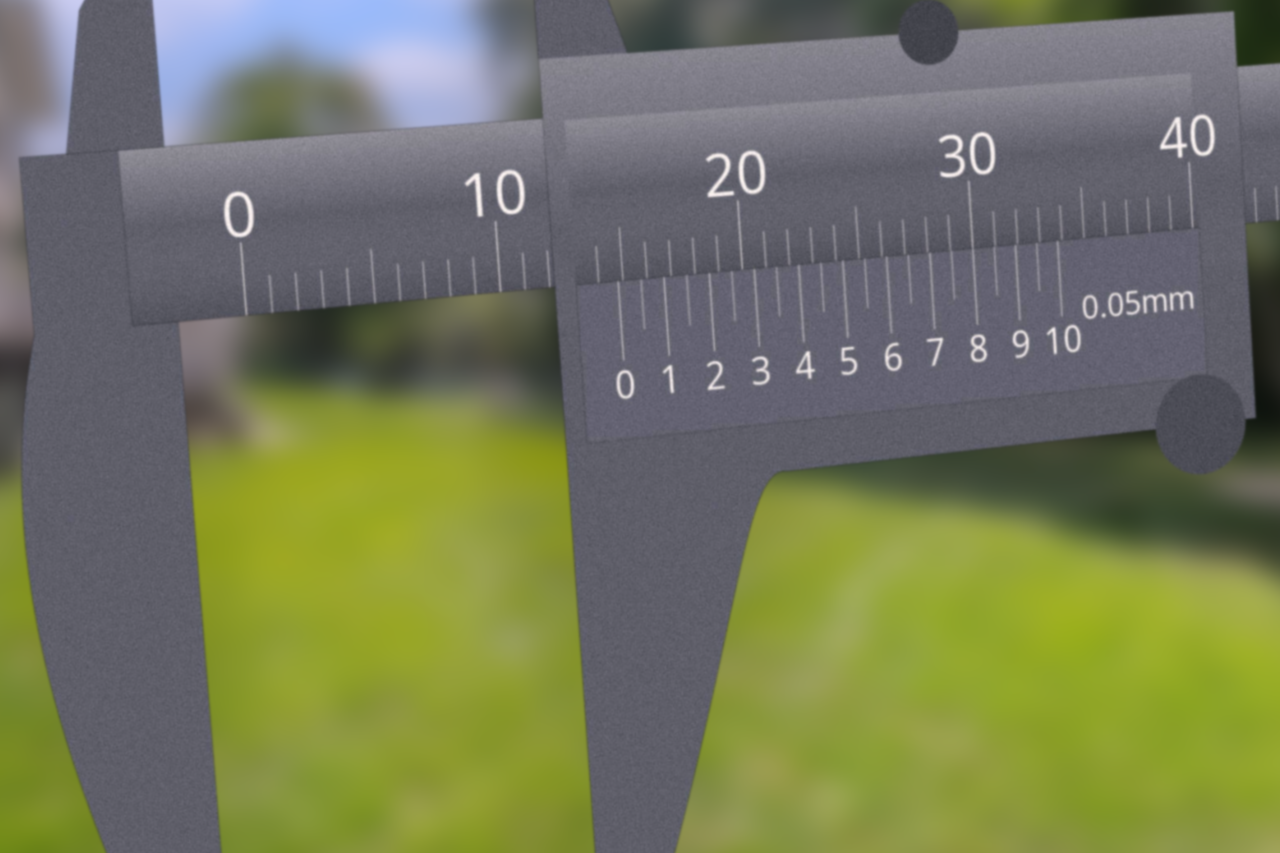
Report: 14.8 mm
